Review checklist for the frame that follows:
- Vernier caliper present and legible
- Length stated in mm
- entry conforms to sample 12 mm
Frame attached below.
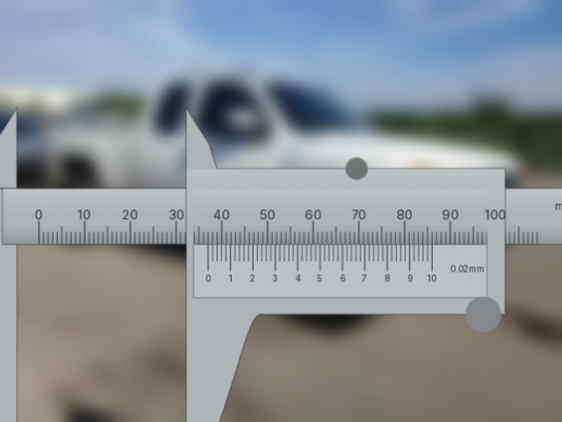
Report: 37.0 mm
